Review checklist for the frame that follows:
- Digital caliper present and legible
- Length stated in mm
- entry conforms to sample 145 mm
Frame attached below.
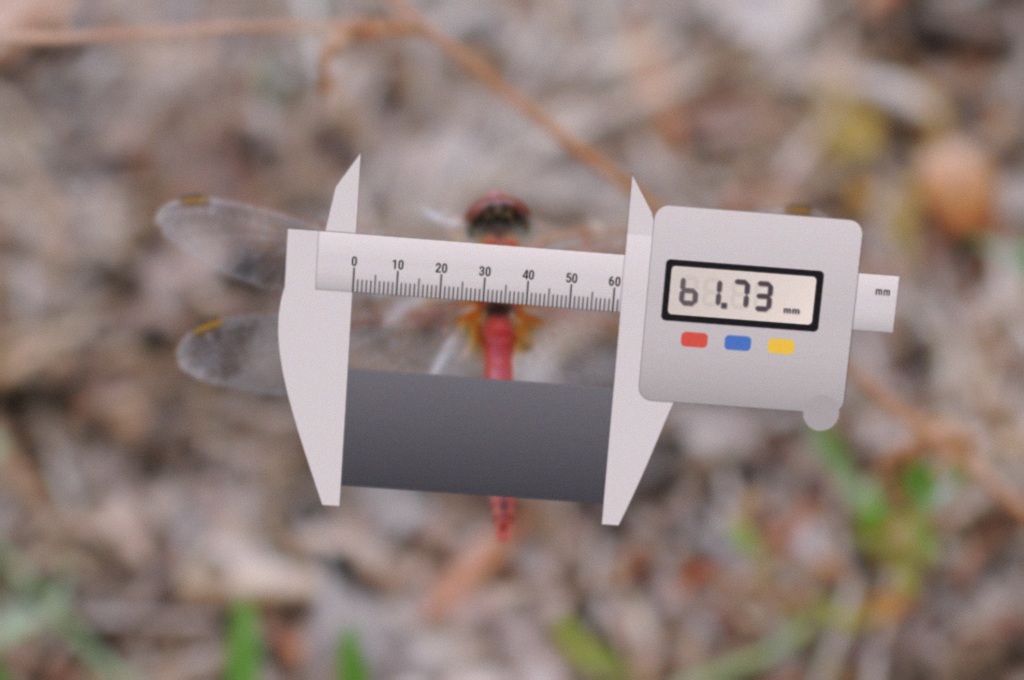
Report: 61.73 mm
